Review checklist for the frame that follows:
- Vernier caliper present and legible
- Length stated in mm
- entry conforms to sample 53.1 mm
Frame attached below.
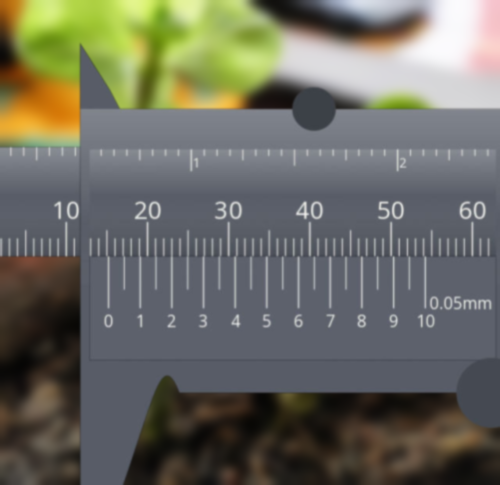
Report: 15.2 mm
